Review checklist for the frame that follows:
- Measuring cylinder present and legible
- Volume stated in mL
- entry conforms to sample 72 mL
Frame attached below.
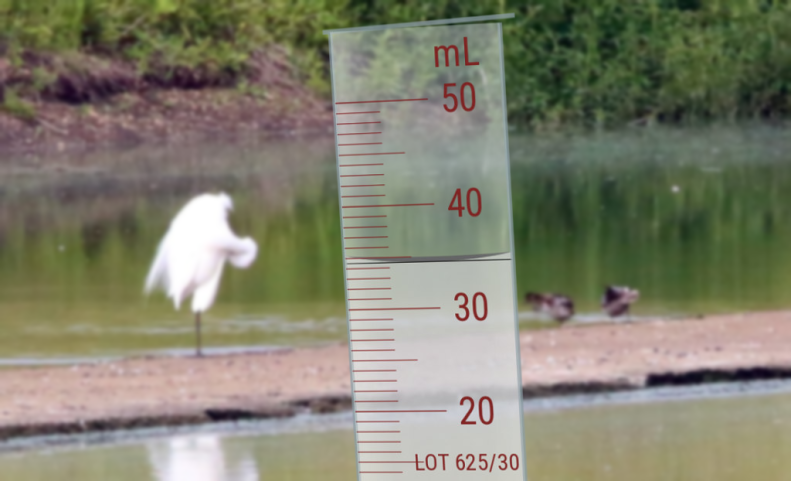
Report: 34.5 mL
